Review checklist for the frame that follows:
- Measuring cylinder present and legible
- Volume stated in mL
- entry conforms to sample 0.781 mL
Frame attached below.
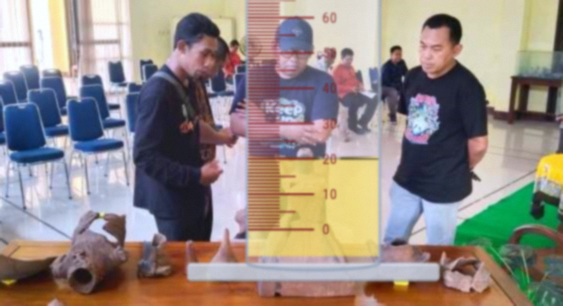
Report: 20 mL
